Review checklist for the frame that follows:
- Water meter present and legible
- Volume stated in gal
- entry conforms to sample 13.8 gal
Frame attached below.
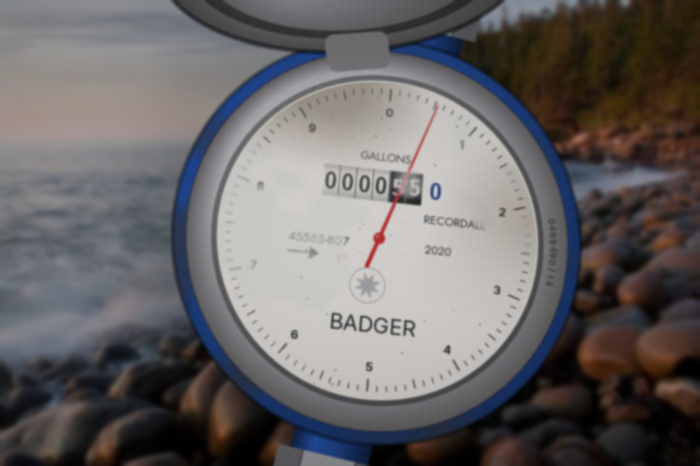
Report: 550.5 gal
